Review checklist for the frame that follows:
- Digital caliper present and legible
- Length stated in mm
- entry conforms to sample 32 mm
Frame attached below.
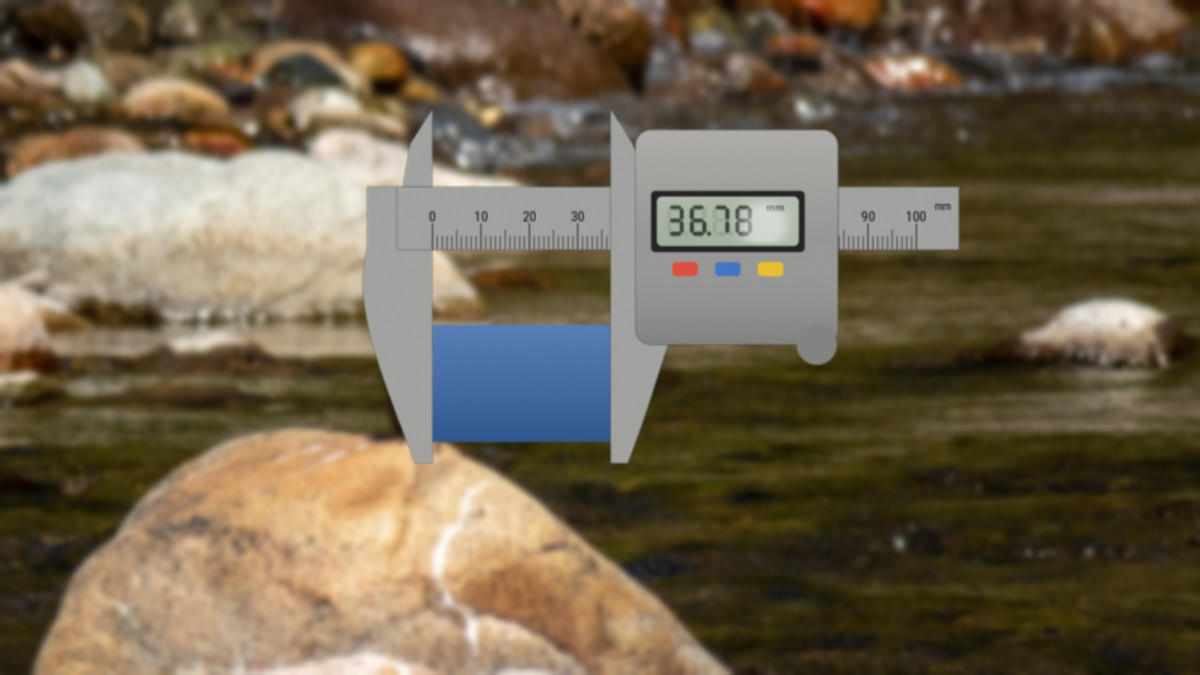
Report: 36.78 mm
